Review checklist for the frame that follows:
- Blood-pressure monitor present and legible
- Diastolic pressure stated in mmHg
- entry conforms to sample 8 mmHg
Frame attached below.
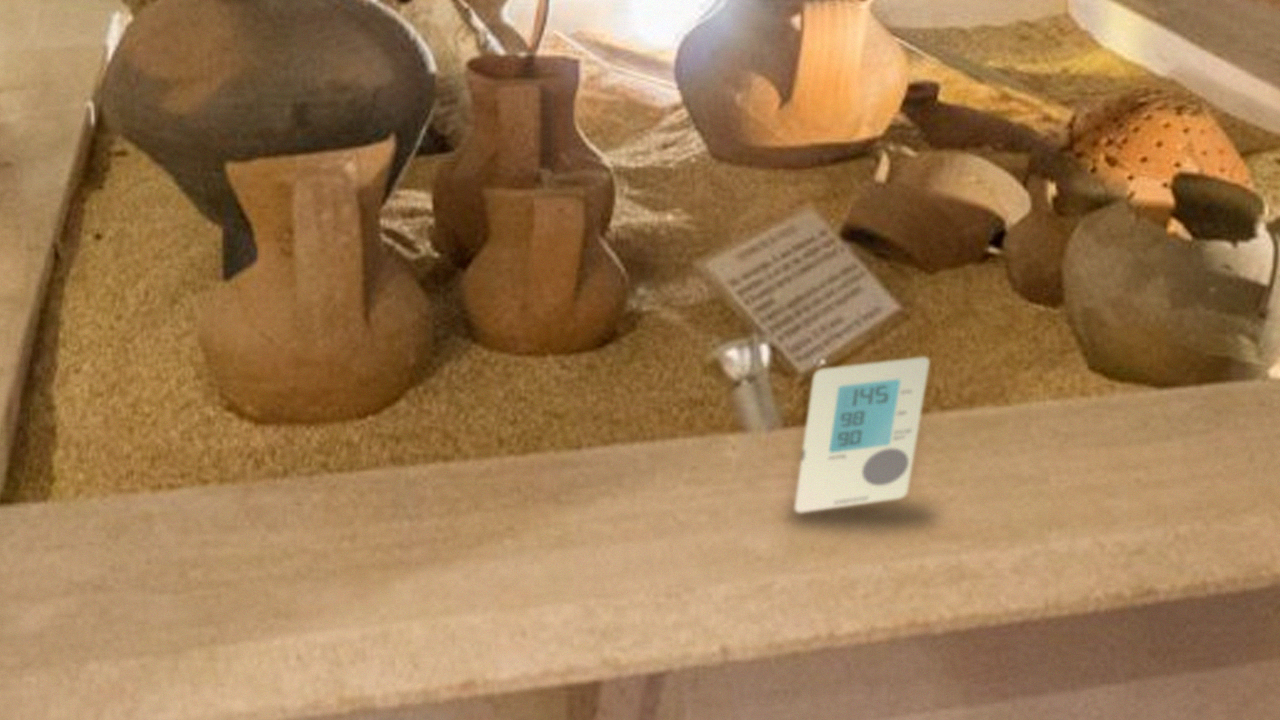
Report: 98 mmHg
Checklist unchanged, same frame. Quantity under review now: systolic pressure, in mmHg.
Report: 145 mmHg
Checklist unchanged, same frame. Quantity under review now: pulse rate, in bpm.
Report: 90 bpm
